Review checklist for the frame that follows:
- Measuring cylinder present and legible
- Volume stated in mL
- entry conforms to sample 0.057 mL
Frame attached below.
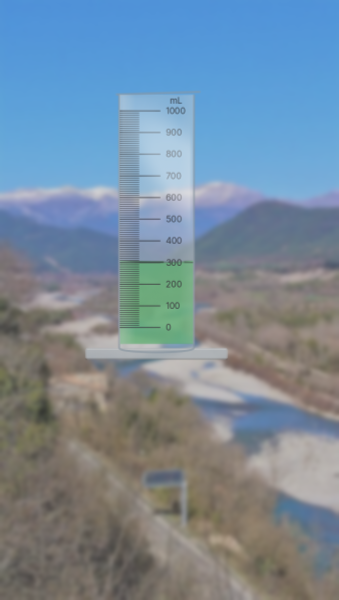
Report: 300 mL
